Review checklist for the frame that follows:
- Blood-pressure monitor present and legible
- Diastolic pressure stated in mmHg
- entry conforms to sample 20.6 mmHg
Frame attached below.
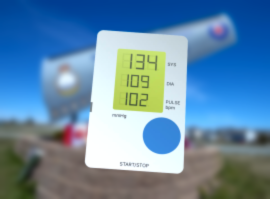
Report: 109 mmHg
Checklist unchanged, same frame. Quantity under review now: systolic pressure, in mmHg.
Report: 134 mmHg
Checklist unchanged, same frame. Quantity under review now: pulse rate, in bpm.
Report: 102 bpm
